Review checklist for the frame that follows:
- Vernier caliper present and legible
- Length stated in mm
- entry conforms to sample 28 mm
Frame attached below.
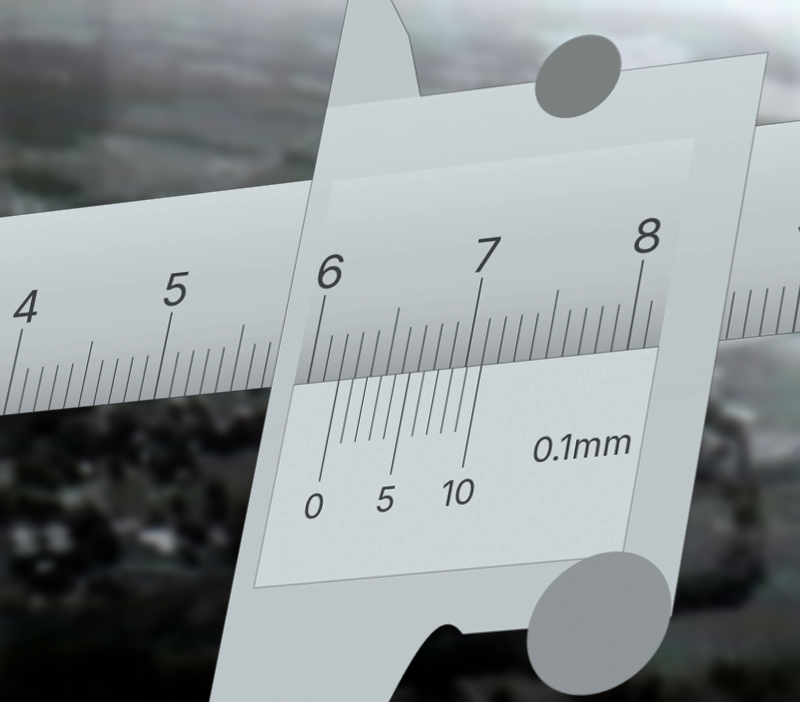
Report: 62.0 mm
